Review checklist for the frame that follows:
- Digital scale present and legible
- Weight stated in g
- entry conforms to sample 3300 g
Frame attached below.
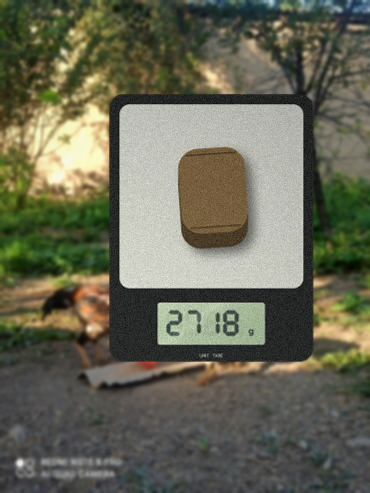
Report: 2718 g
